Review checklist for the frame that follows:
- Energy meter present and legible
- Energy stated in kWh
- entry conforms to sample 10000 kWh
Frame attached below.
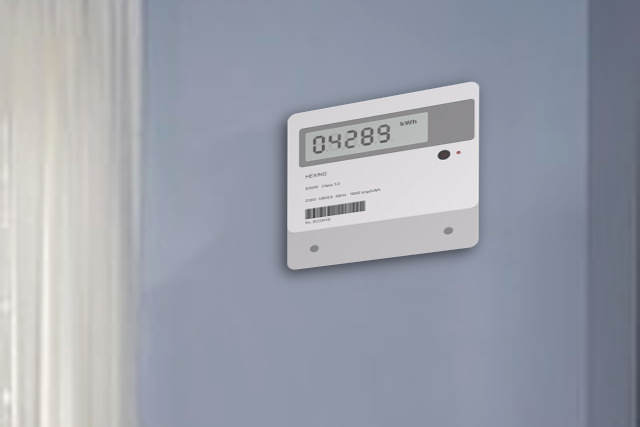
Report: 4289 kWh
